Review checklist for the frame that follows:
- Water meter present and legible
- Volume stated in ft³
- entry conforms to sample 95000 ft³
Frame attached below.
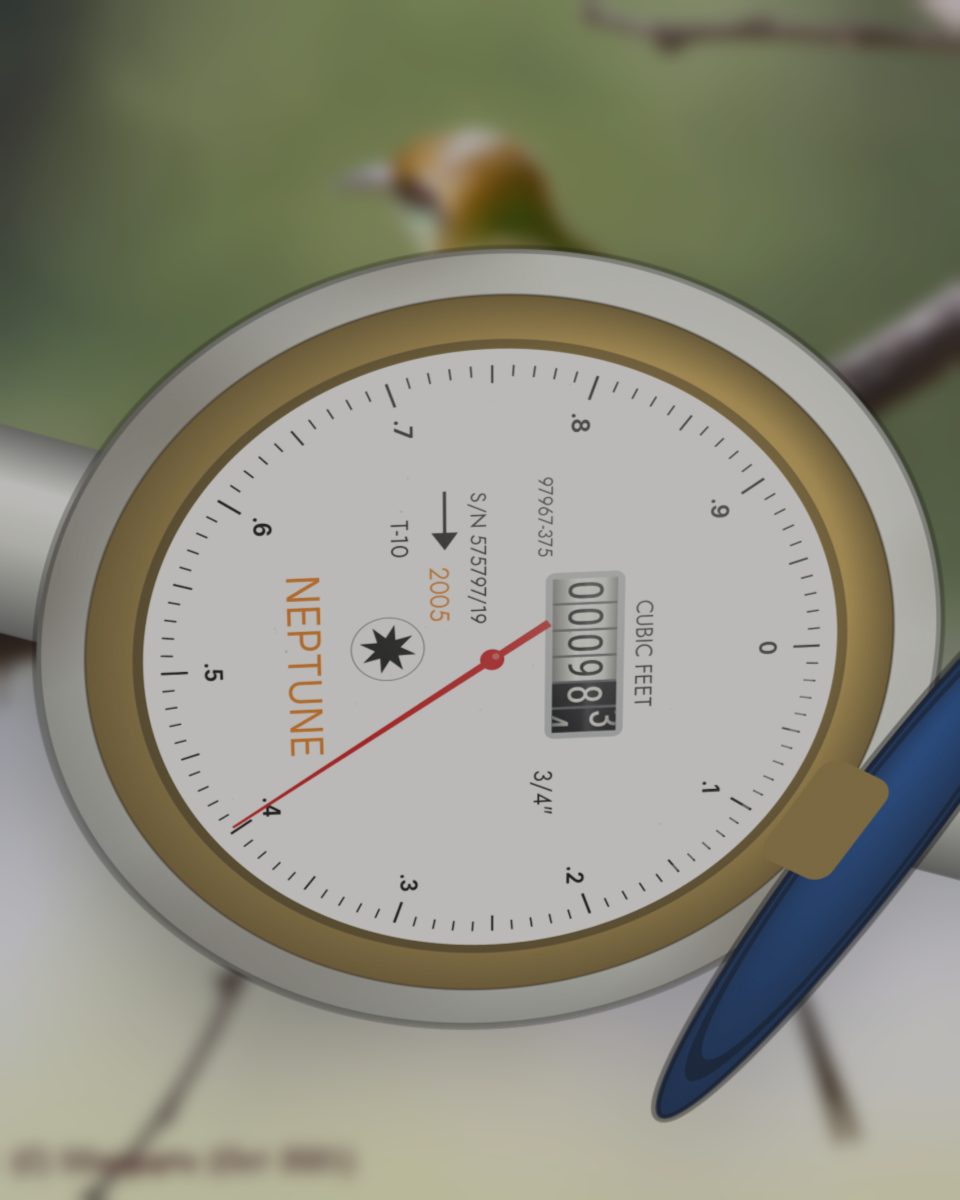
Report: 983.40 ft³
